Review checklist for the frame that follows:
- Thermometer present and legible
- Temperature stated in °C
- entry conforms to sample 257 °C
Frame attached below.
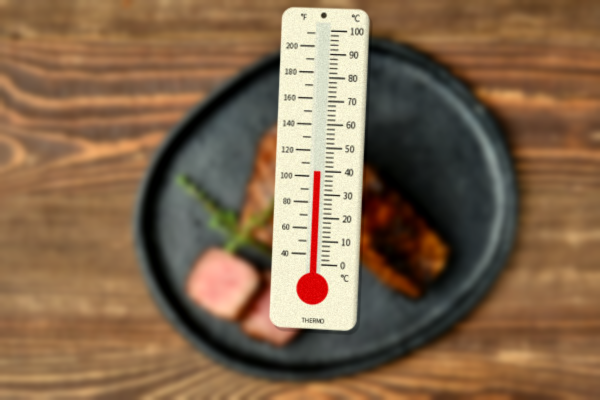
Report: 40 °C
